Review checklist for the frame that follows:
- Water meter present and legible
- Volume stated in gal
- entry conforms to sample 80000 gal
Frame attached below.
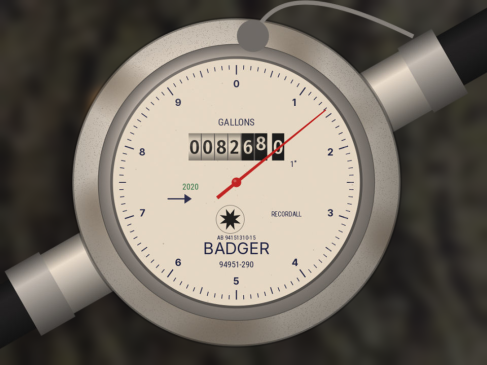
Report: 82681.4 gal
